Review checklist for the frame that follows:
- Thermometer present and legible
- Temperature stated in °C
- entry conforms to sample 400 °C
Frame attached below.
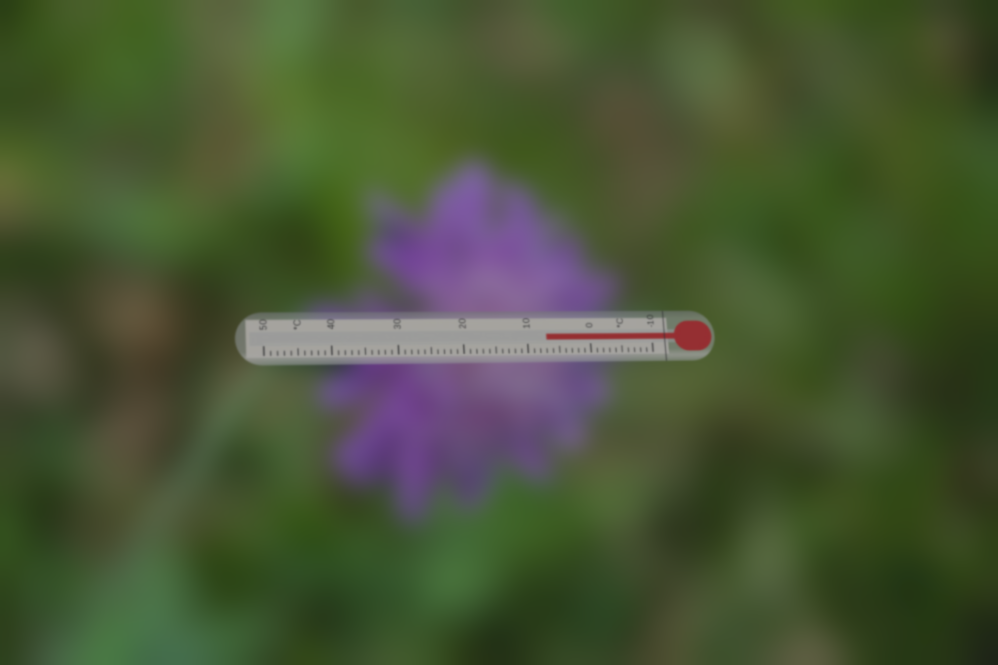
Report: 7 °C
